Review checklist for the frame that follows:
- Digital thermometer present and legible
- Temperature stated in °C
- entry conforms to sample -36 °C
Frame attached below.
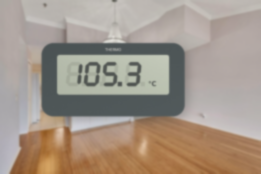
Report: 105.3 °C
